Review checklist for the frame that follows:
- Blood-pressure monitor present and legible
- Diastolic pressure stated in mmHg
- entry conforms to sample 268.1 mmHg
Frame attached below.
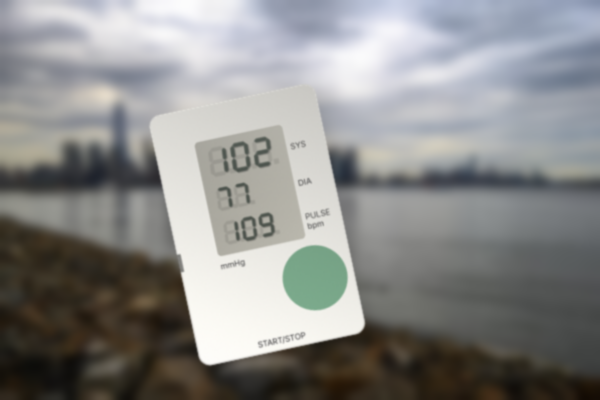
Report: 77 mmHg
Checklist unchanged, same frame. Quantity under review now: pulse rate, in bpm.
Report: 109 bpm
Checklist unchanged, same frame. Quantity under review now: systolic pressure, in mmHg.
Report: 102 mmHg
